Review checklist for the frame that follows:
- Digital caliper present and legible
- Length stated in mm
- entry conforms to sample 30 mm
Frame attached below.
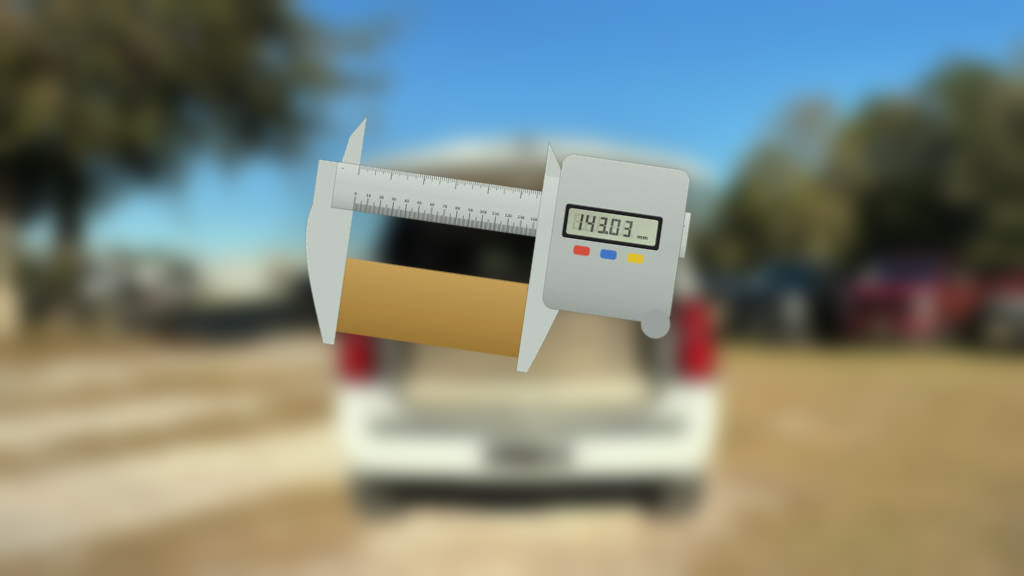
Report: 143.03 mm
